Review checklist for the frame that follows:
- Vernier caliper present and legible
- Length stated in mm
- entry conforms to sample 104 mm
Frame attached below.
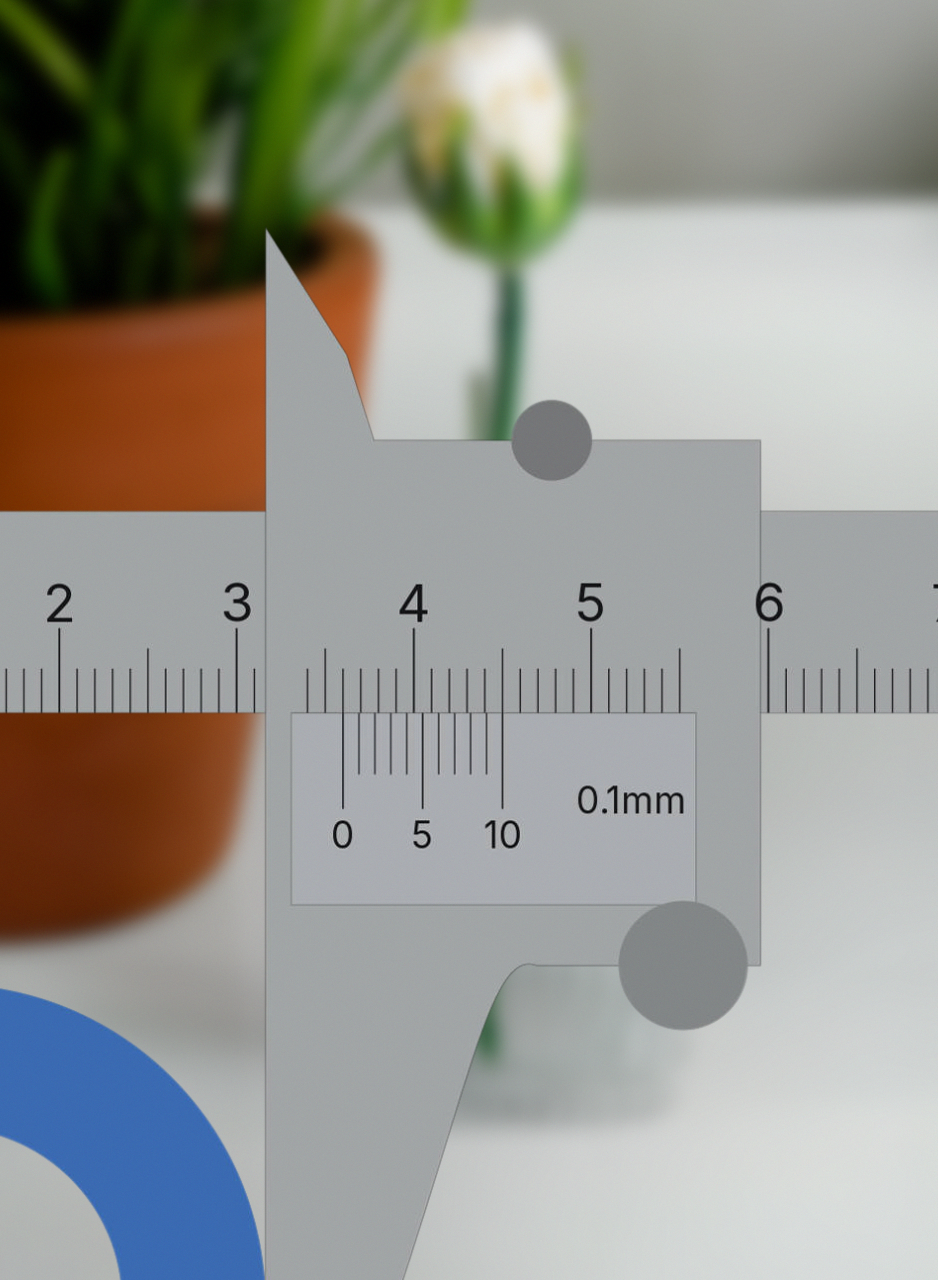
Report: 36.0 mm
